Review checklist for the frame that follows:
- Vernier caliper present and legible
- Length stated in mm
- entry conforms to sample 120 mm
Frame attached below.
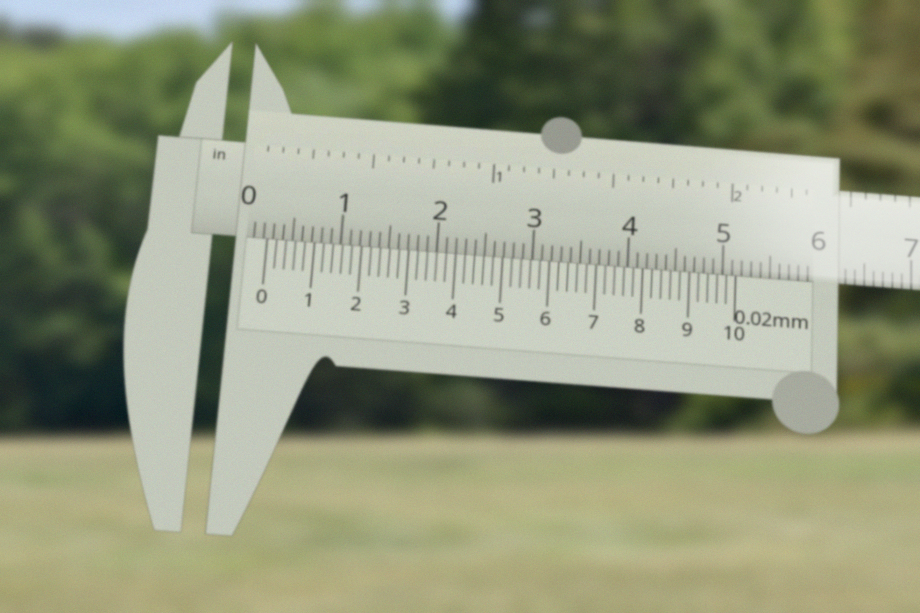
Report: 2.4 mm
